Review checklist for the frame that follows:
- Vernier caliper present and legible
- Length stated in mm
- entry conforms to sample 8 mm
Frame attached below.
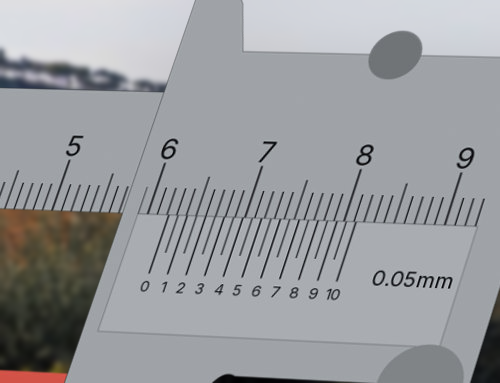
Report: 62.2 mm
